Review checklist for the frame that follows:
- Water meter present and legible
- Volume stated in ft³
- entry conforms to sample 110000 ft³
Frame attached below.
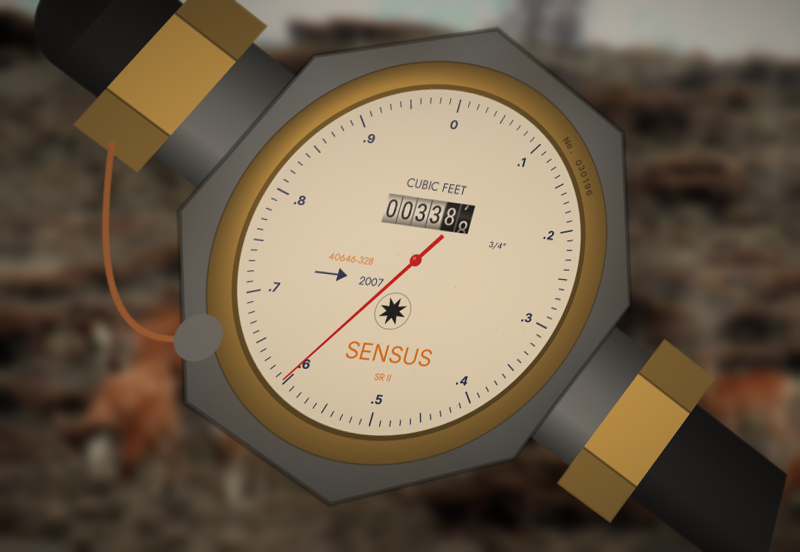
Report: 3387.60 ft³
